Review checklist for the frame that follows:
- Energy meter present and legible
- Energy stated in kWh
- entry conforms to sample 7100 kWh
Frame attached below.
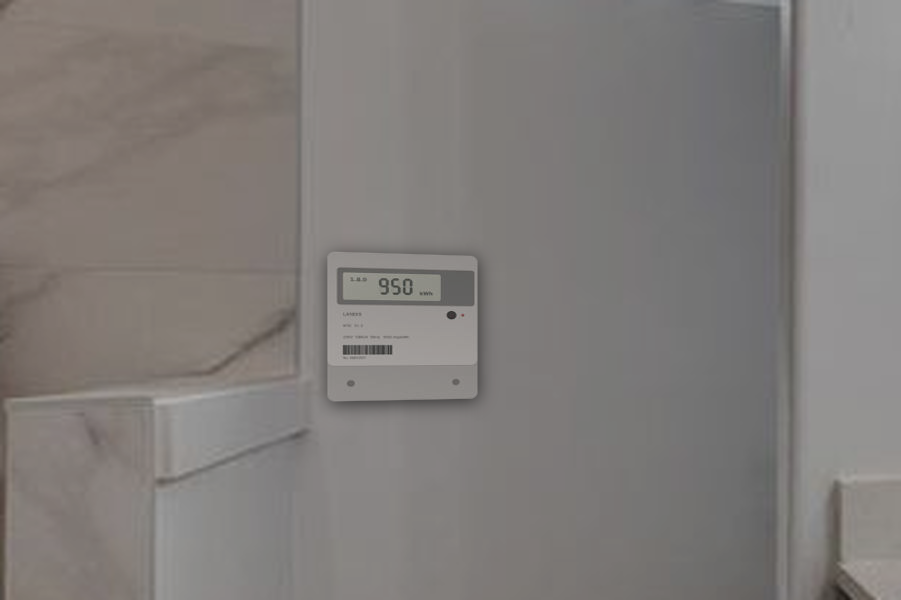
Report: 950 kWh
